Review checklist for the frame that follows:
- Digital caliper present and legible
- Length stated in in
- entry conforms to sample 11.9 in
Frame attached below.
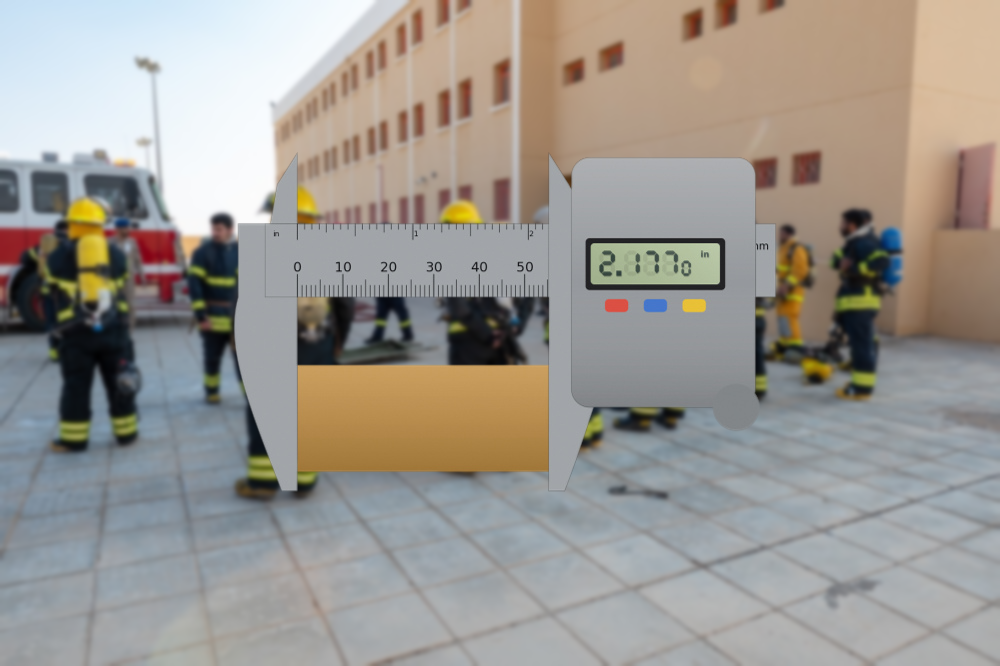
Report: 2.1770 in
